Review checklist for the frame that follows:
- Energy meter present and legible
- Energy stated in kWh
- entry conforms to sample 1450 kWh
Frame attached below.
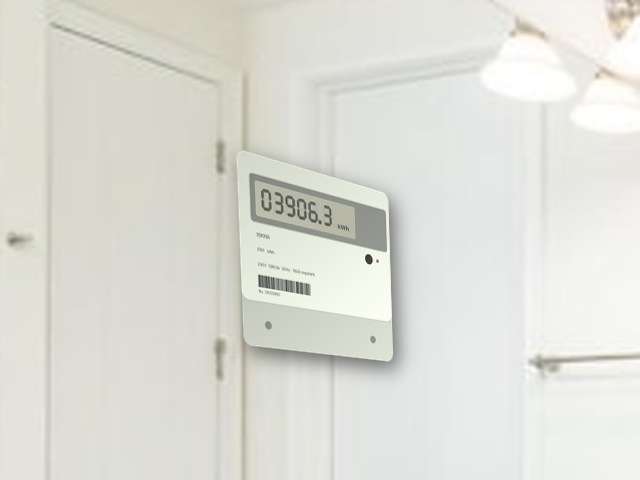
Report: 3906.3 kWh
